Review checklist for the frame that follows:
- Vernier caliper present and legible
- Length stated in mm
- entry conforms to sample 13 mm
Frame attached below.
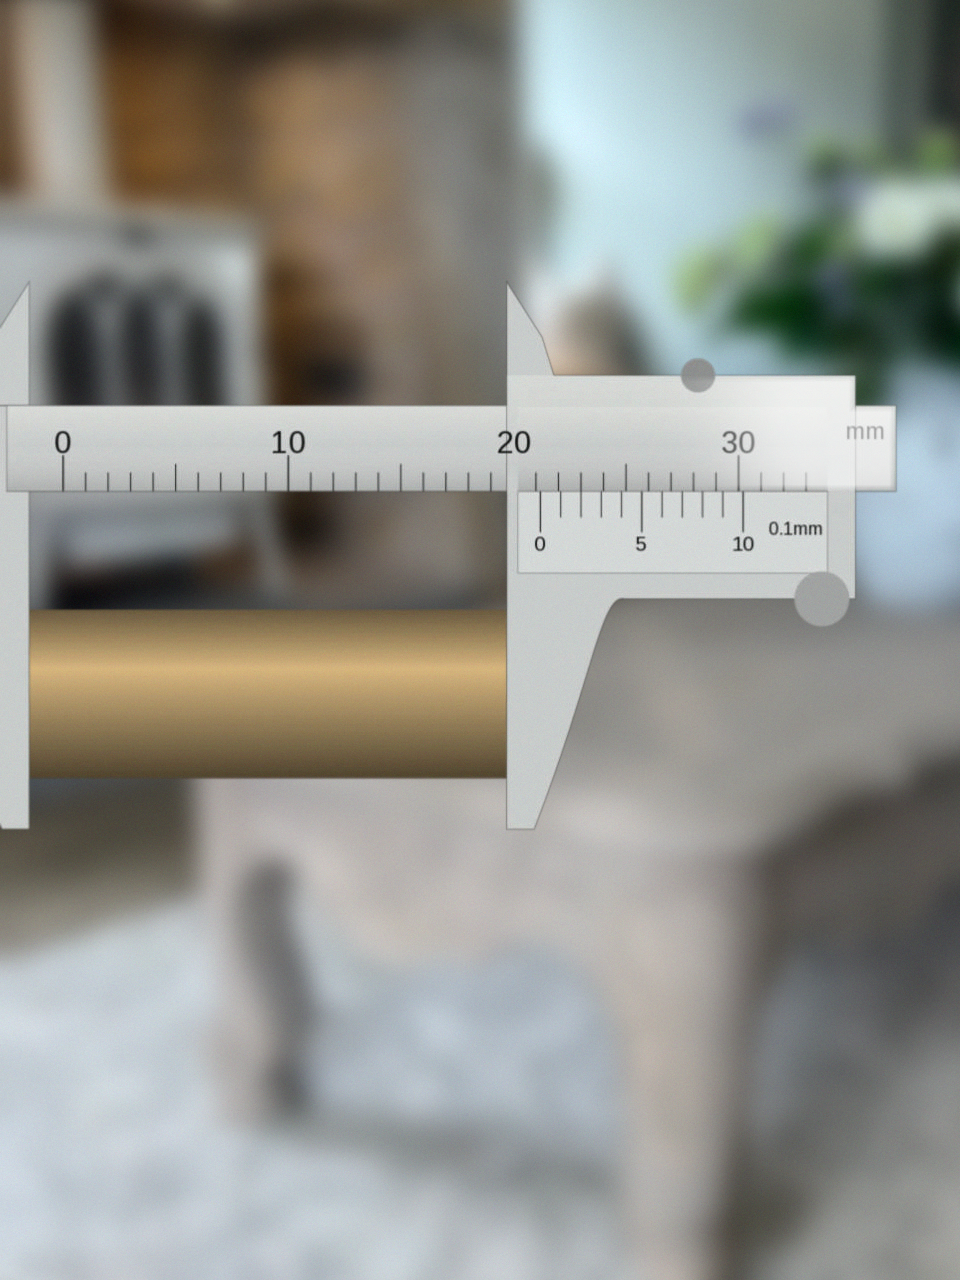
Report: 21.2 mm
